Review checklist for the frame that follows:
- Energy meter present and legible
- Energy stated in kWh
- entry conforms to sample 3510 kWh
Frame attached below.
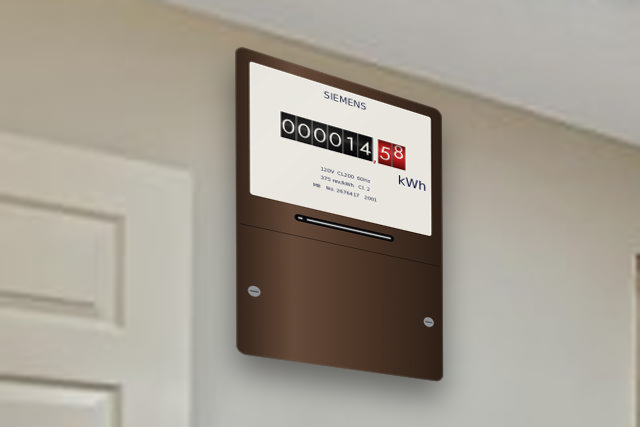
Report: 14.58 kWh
